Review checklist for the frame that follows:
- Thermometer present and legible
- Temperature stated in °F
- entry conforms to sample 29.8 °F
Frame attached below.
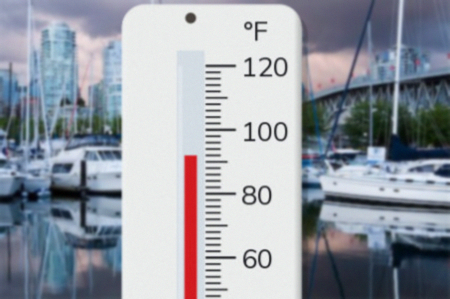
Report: 92 °F
